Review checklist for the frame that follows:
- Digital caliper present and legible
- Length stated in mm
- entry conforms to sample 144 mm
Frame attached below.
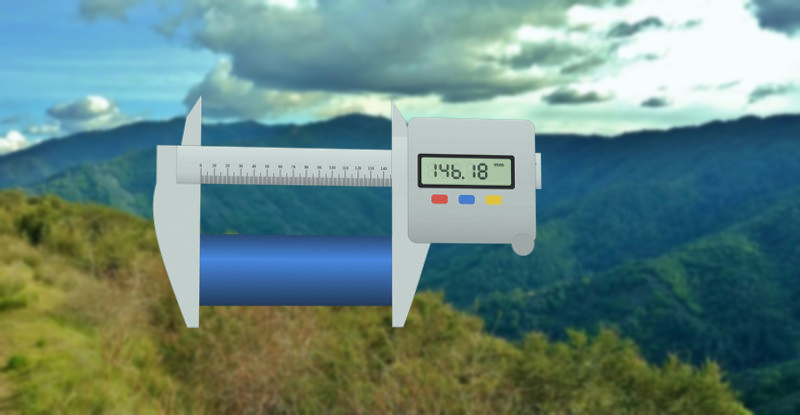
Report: 146.18 mm
